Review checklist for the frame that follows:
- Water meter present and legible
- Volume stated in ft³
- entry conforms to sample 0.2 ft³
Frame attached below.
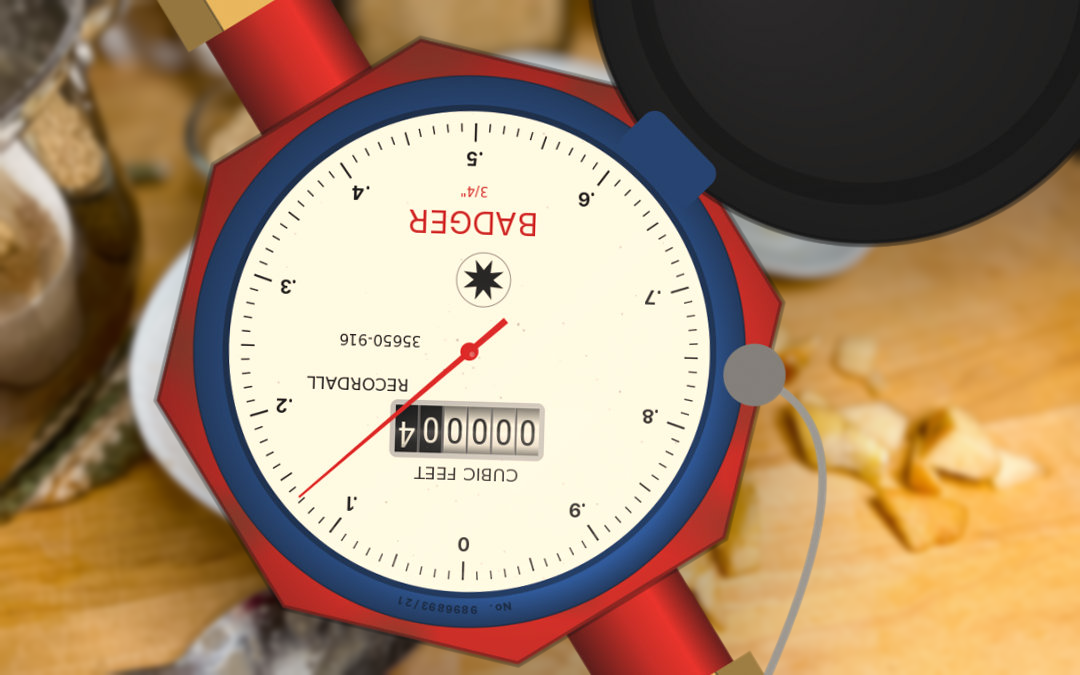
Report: 4.13 ft³
